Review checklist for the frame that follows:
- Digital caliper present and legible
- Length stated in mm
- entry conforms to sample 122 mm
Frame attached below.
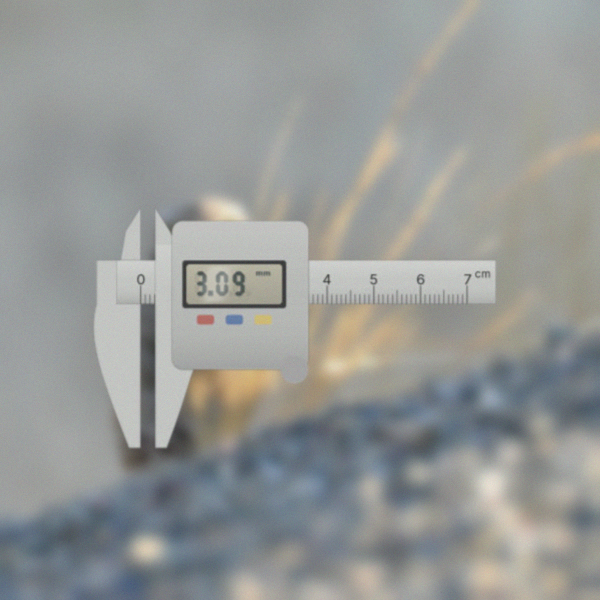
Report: 3.09 mm
